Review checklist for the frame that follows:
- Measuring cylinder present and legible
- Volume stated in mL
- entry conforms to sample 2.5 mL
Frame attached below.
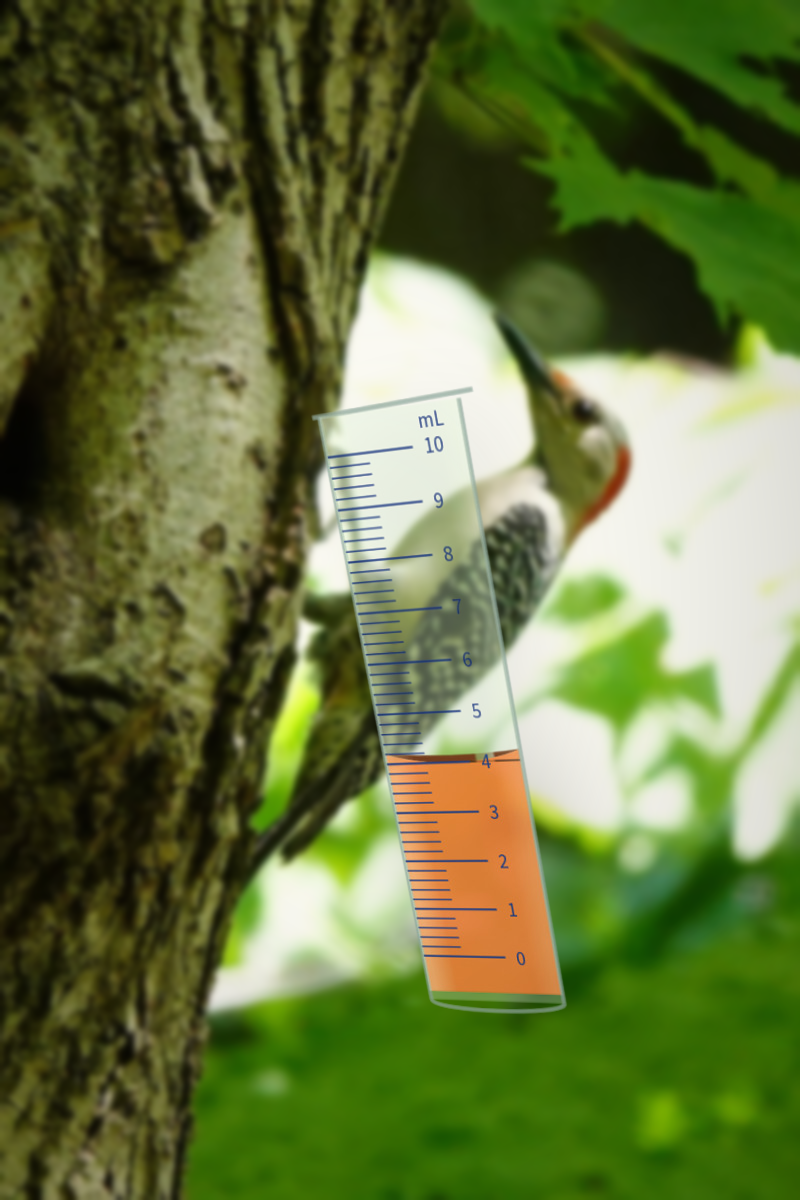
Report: 4 mL
